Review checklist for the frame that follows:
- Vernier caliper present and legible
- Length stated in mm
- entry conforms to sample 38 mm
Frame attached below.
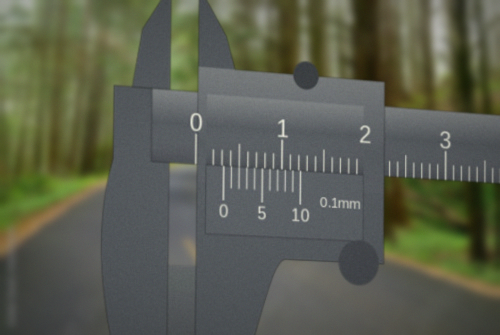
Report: 3.2 mm
